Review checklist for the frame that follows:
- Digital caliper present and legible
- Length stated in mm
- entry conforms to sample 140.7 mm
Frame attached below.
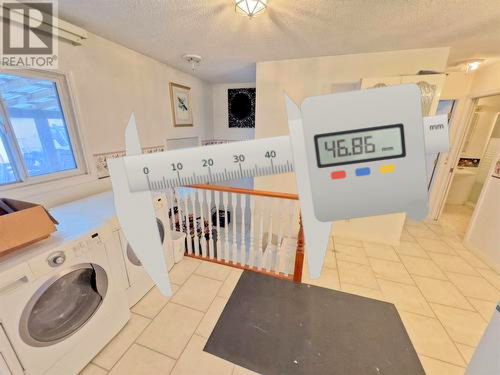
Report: 46.86 mm
